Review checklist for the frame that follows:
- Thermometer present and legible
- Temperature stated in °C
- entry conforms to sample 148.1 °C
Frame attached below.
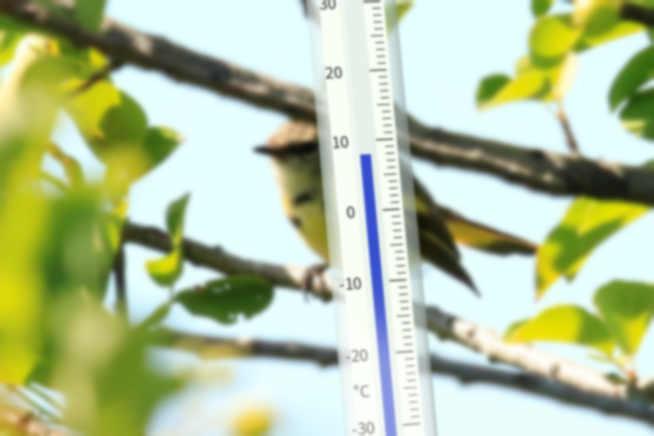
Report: 8 °C
